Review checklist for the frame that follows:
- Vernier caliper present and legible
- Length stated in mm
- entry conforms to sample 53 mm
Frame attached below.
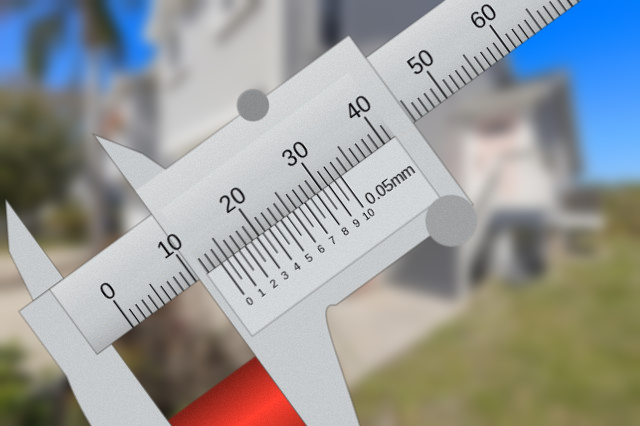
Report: 14.0 mm
